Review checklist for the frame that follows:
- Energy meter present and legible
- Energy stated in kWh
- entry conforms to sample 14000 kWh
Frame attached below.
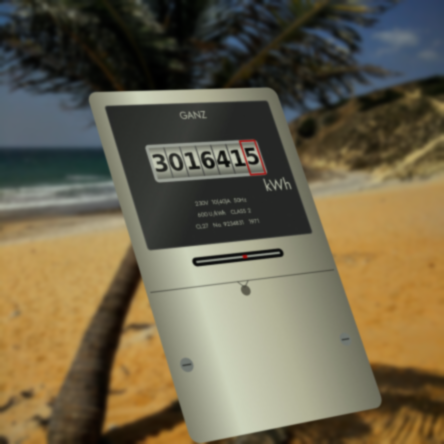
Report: 301641.5 kWh
